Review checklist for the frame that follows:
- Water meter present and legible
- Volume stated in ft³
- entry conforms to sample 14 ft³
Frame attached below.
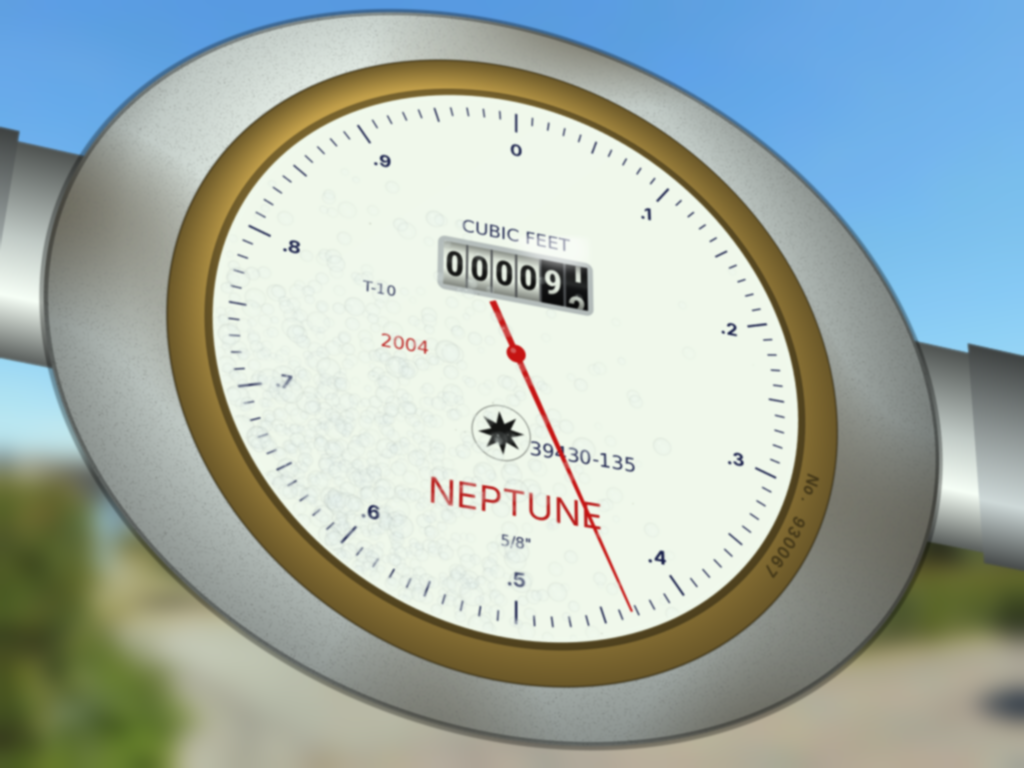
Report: 91.43 ft³
